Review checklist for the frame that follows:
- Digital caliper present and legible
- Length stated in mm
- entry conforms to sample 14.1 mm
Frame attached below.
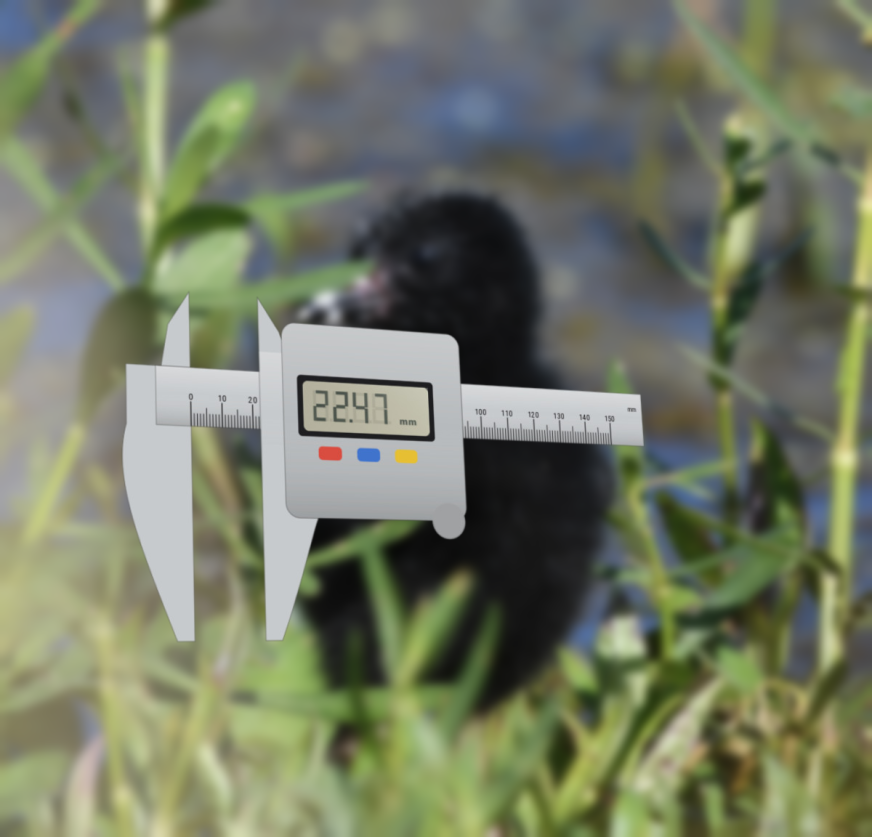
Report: 22.47 mm
